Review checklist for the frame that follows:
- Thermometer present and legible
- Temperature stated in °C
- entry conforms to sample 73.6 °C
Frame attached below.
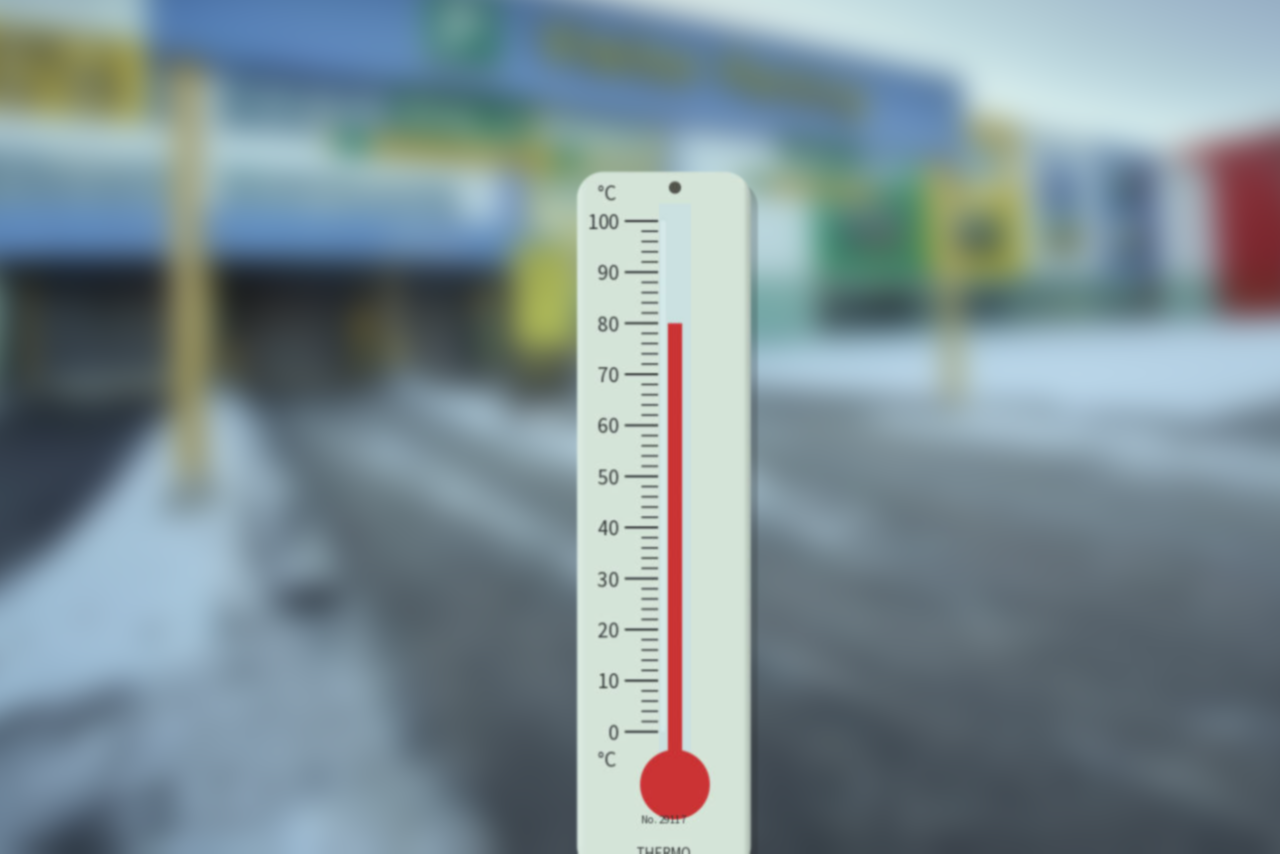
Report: 80 °C
